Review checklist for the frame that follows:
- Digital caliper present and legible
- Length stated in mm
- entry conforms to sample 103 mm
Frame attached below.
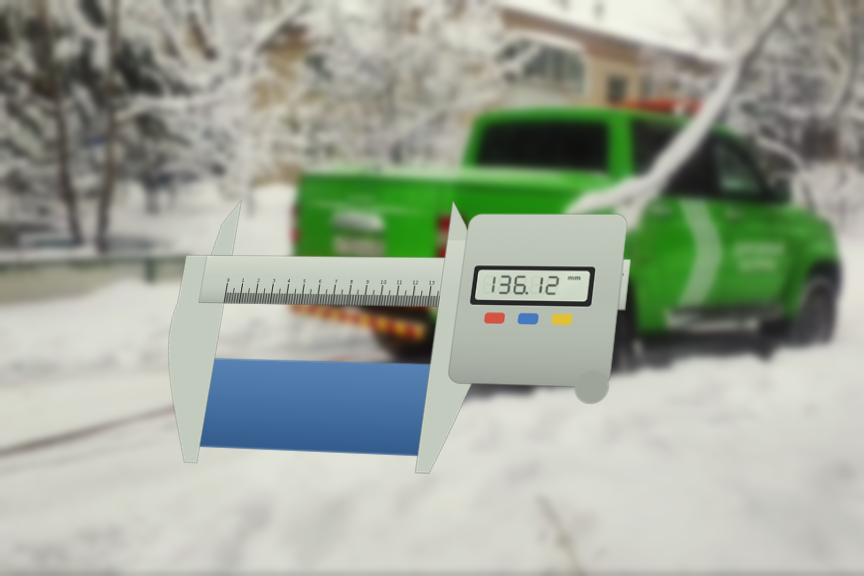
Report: 136.12 mm
